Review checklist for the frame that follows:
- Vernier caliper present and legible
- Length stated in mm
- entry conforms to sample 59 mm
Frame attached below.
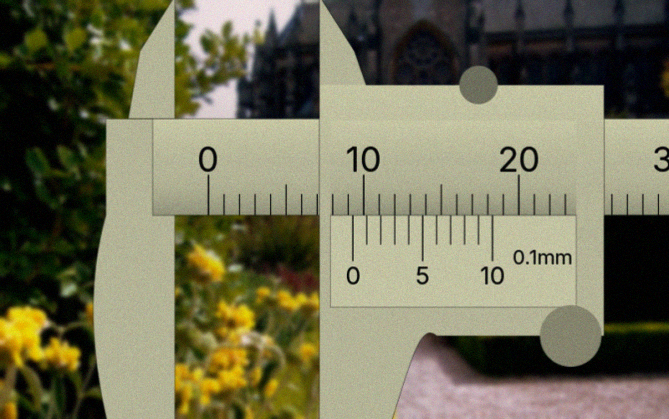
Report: 9.3 mm
